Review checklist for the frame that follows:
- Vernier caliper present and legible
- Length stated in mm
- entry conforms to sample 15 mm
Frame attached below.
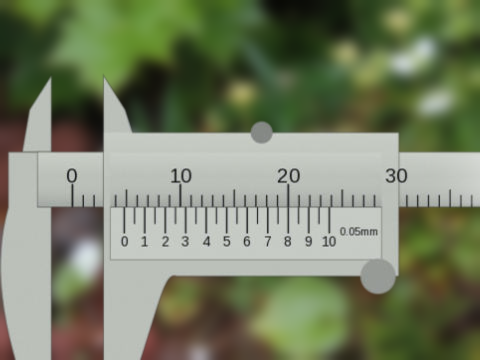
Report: 4.8 mm
